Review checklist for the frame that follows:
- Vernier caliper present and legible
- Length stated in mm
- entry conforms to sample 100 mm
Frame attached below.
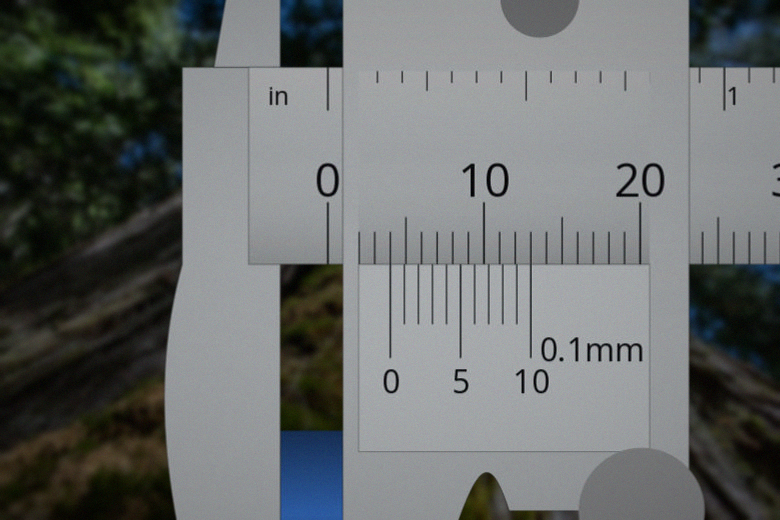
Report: 4.0 mm
